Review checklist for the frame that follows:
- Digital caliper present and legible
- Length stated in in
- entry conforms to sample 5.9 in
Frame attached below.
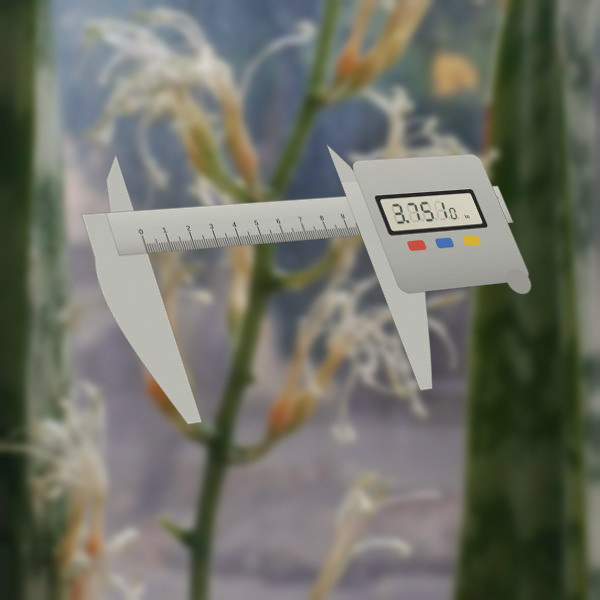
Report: 3.7510 in
